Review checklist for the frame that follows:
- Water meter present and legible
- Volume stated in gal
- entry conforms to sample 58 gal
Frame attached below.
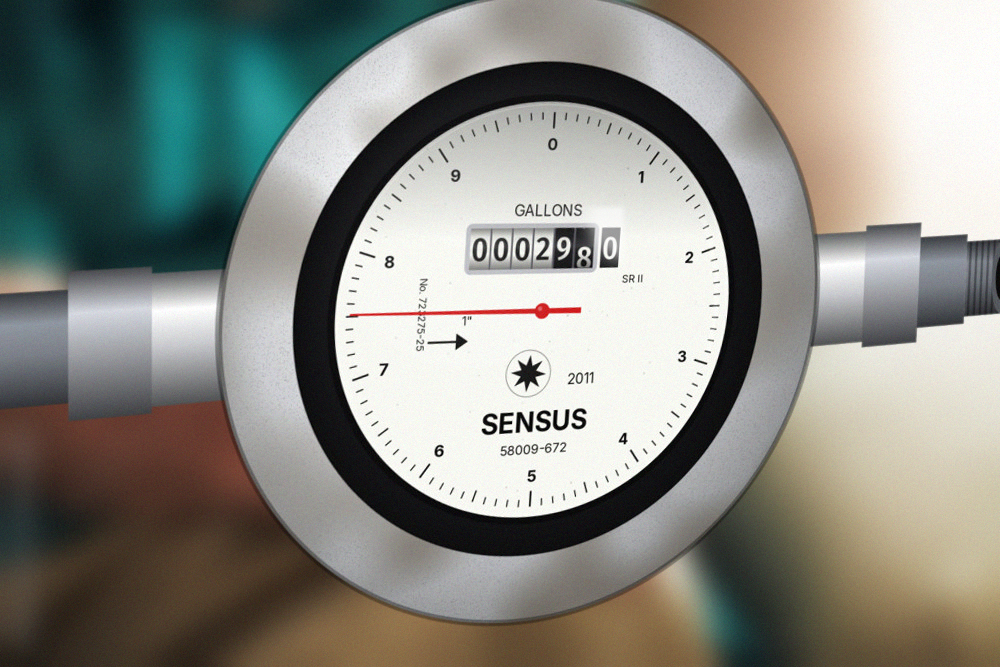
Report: 2977.5 gal
